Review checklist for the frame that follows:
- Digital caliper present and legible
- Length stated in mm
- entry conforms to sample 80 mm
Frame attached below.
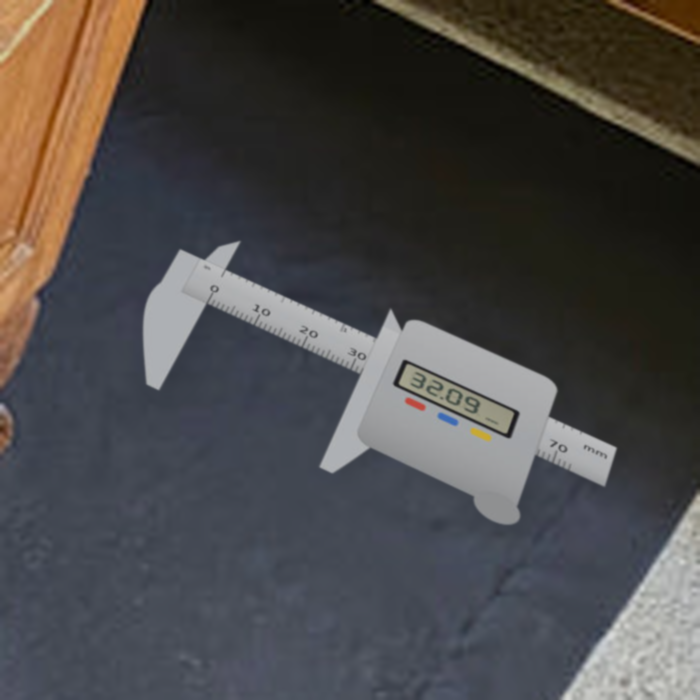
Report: 32.09 mm
